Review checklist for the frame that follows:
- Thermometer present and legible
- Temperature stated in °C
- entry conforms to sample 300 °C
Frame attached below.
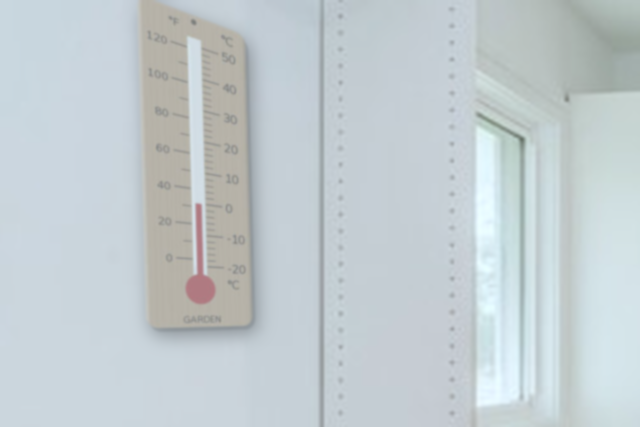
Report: 0 °C
